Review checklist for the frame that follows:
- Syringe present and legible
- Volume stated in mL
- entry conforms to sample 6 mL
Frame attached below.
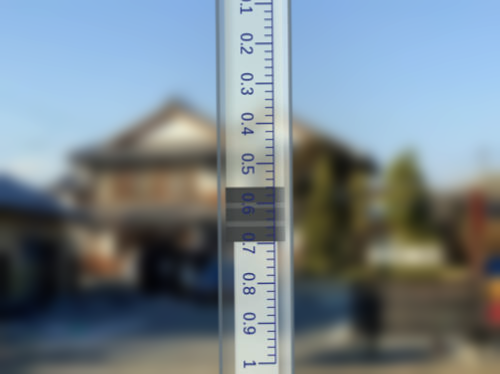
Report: 0.56 mL
